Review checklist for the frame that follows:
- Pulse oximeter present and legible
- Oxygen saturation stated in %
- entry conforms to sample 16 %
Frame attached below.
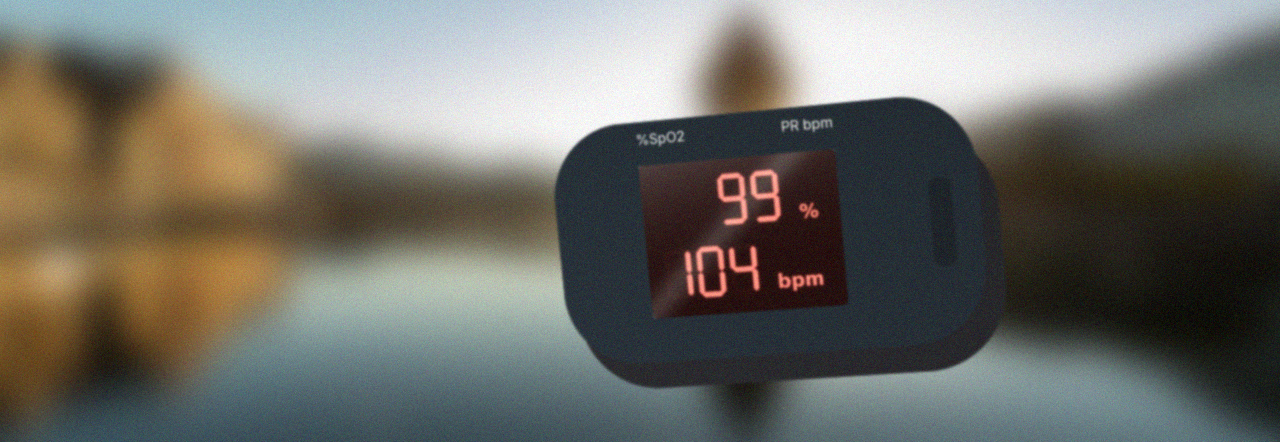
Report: 99 %
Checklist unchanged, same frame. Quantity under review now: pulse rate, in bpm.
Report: 104 bpm
